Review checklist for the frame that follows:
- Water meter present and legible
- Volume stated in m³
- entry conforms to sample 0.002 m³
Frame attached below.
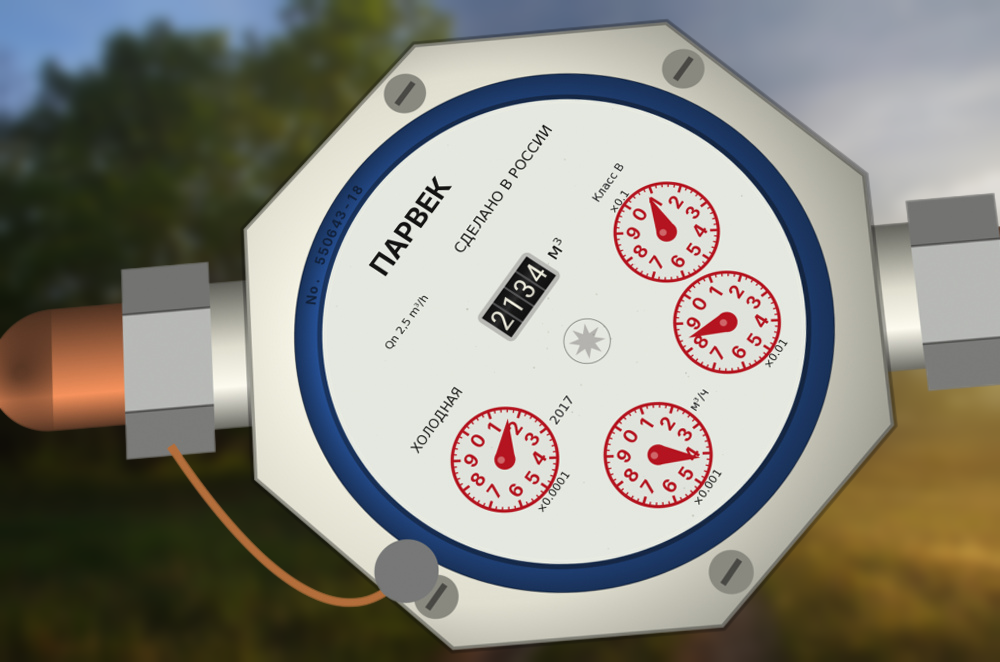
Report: 2134.0841 m³
